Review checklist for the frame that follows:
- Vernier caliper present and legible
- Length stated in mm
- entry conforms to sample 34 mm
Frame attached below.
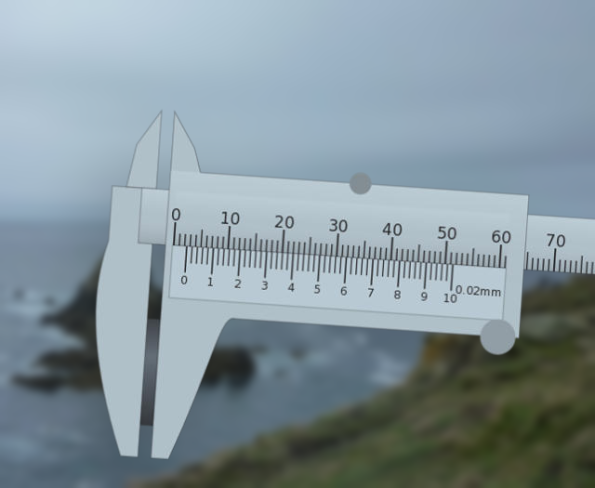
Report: 2.4 mm
